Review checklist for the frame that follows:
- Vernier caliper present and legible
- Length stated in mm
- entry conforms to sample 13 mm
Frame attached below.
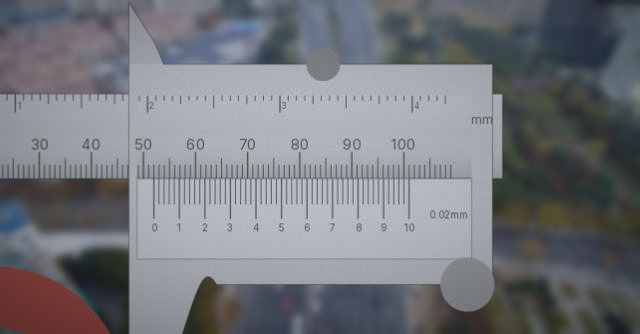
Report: 52.0 mm
